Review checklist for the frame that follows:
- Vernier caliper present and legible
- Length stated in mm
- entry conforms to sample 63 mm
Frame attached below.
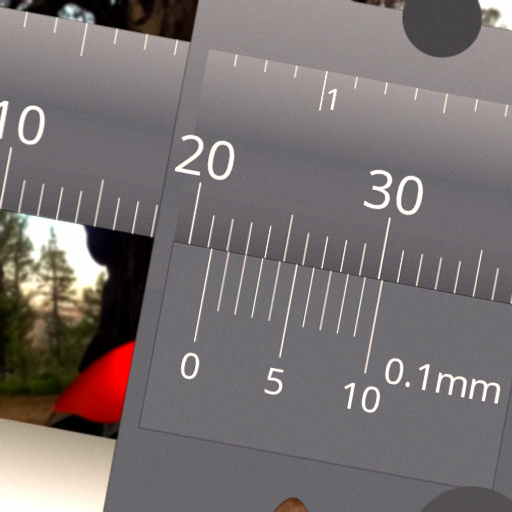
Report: 21.2 mm
